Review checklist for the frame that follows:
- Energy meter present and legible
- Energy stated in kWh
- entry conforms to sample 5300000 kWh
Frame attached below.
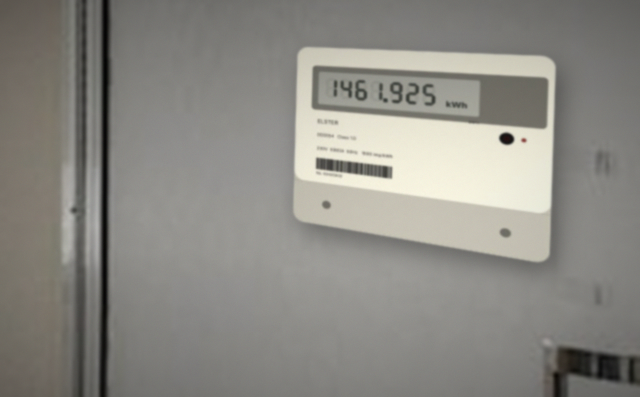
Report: 1461.925 kWh
